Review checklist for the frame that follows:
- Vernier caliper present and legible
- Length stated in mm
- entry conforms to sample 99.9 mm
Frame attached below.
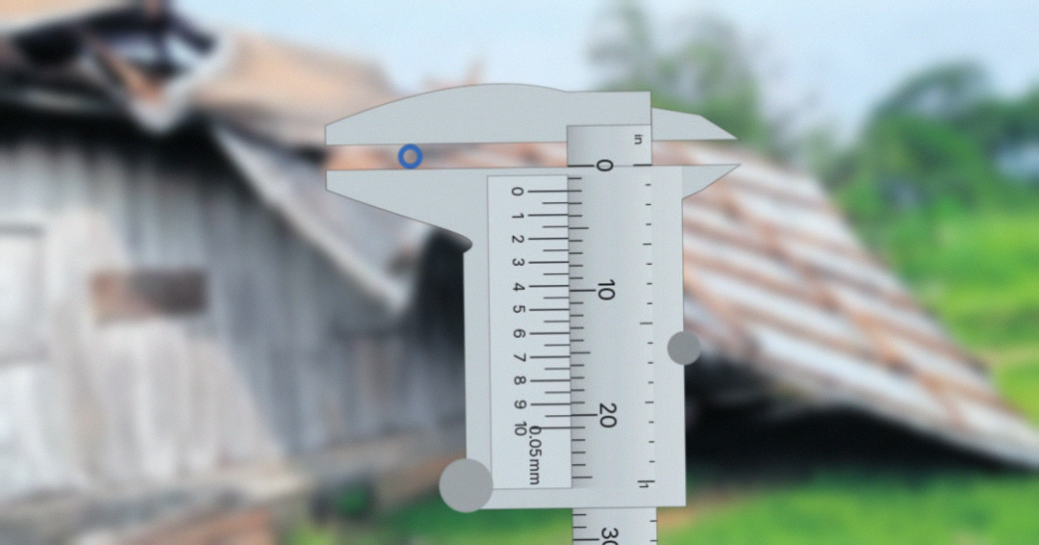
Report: 2.0 mm
